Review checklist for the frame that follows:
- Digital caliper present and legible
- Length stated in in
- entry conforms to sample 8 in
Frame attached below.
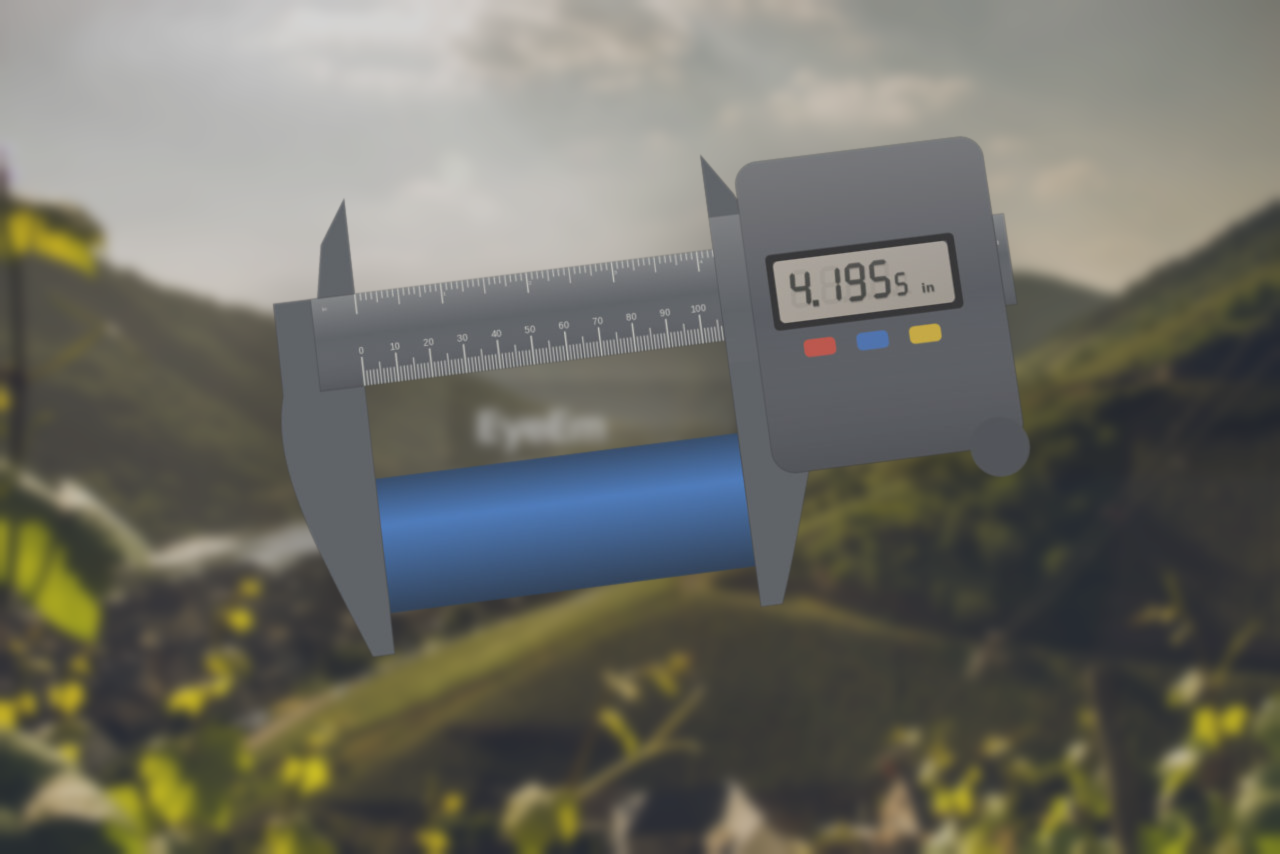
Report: 4.1955 in
